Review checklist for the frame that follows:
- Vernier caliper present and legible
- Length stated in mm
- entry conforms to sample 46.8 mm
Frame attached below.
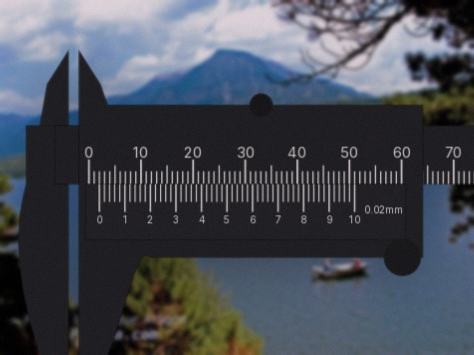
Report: 2.0 mm
